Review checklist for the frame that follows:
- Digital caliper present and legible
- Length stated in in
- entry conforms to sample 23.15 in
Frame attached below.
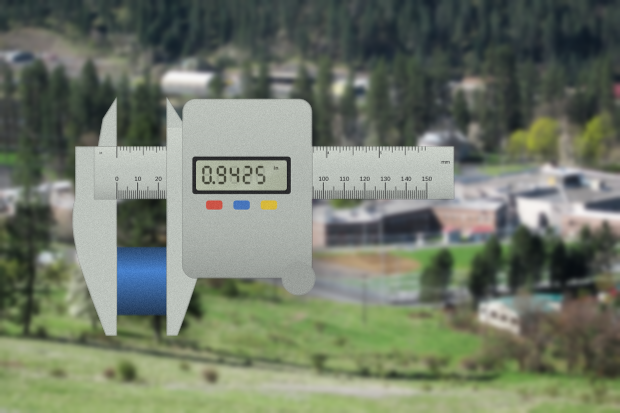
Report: 0.9425 in
